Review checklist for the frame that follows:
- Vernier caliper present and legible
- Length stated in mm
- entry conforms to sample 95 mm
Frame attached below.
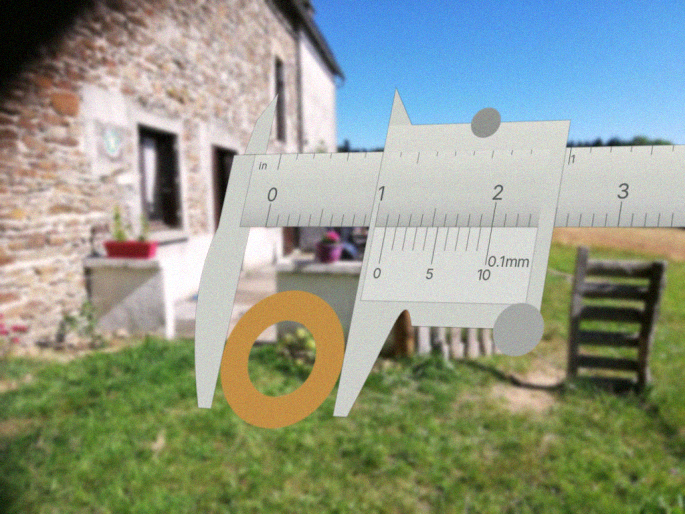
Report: 11.0 mm
